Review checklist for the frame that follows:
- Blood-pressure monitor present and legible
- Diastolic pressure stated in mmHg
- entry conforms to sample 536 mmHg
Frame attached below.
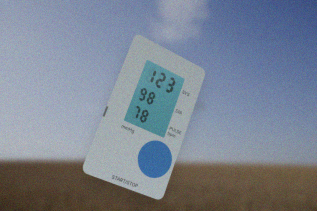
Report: 98 mmHg
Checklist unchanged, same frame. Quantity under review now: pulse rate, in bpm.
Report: 78 bpm
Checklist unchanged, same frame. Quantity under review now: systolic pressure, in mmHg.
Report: 123 mmHg
